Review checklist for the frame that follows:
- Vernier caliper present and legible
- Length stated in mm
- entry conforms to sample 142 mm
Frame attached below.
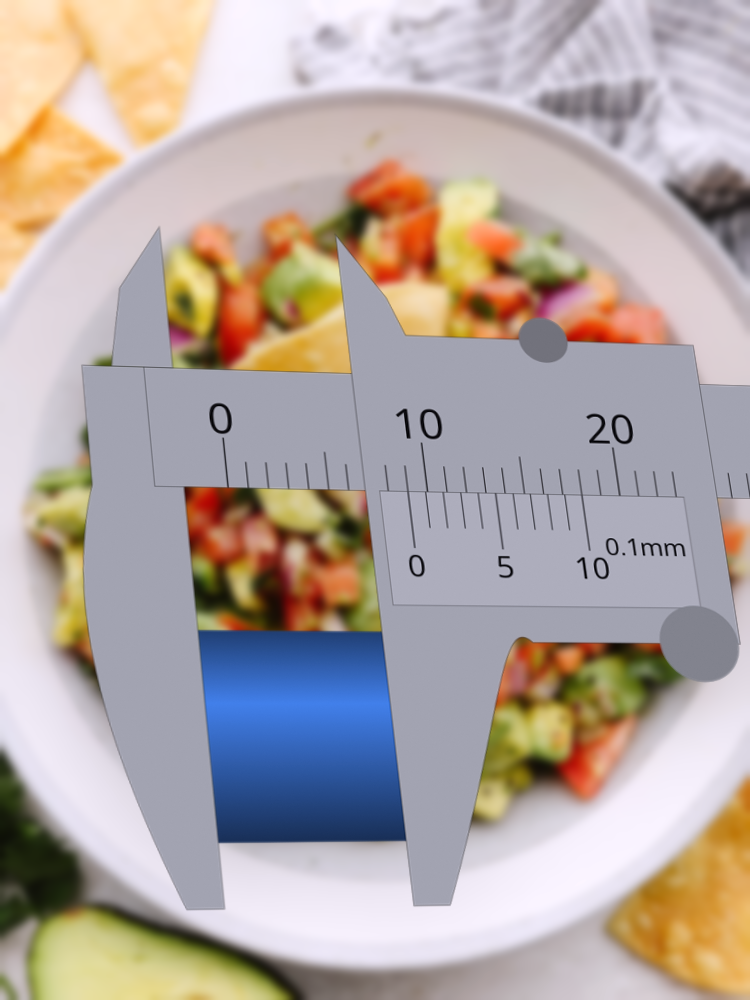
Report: 9.0 mm
